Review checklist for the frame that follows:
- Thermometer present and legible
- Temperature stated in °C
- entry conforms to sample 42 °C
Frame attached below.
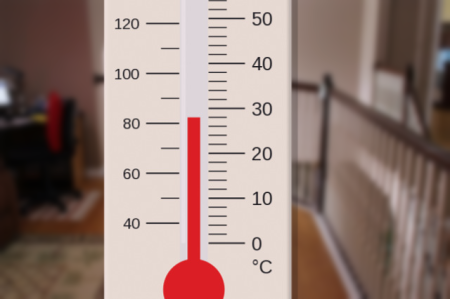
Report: 28 °C
